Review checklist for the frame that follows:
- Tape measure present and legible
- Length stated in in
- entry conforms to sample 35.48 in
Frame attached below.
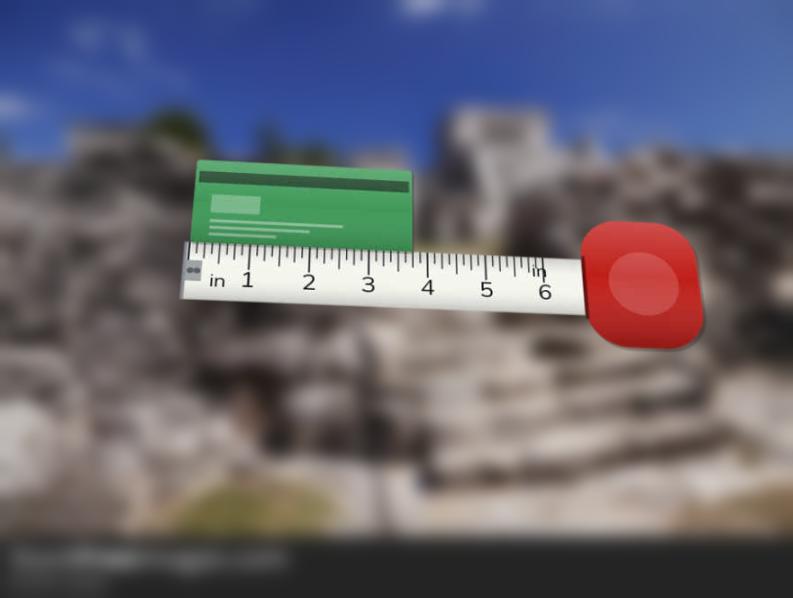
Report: 3.75 in
